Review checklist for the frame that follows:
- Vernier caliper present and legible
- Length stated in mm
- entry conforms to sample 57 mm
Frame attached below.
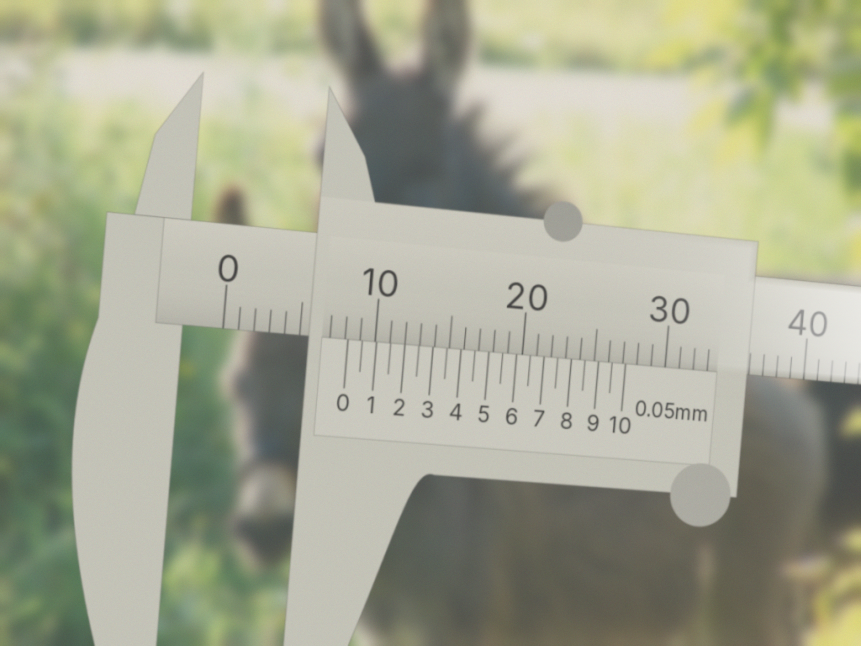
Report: 8.2 mm
